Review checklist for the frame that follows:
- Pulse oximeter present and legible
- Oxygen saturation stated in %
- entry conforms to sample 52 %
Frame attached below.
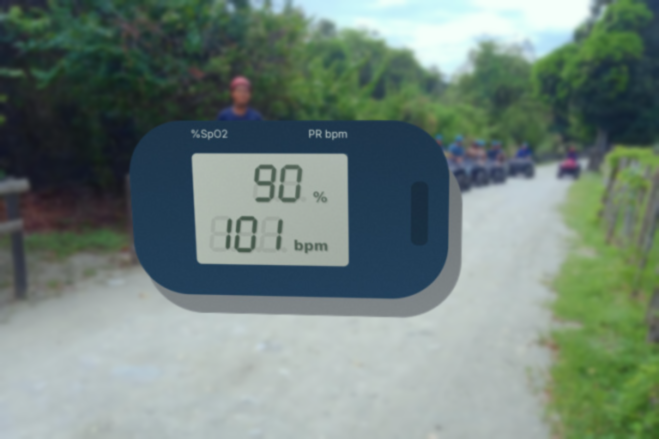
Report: 90 %
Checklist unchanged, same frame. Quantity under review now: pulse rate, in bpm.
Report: 101 bpm
